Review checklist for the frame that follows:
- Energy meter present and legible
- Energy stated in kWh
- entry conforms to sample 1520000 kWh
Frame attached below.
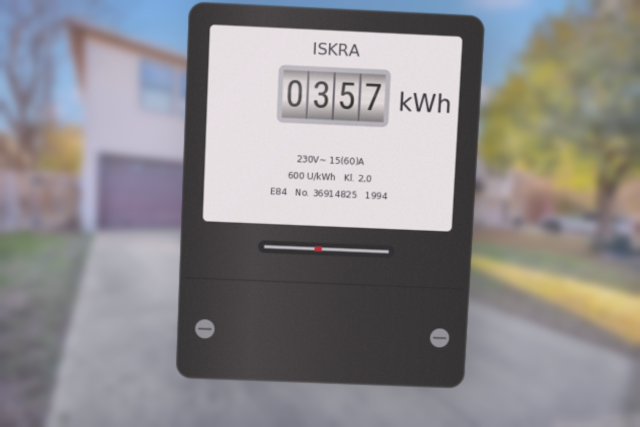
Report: 357 kWh
